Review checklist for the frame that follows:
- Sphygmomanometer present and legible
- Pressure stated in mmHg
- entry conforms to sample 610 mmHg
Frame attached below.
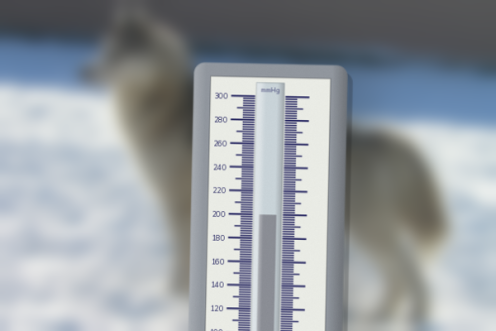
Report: 200 mmHg
